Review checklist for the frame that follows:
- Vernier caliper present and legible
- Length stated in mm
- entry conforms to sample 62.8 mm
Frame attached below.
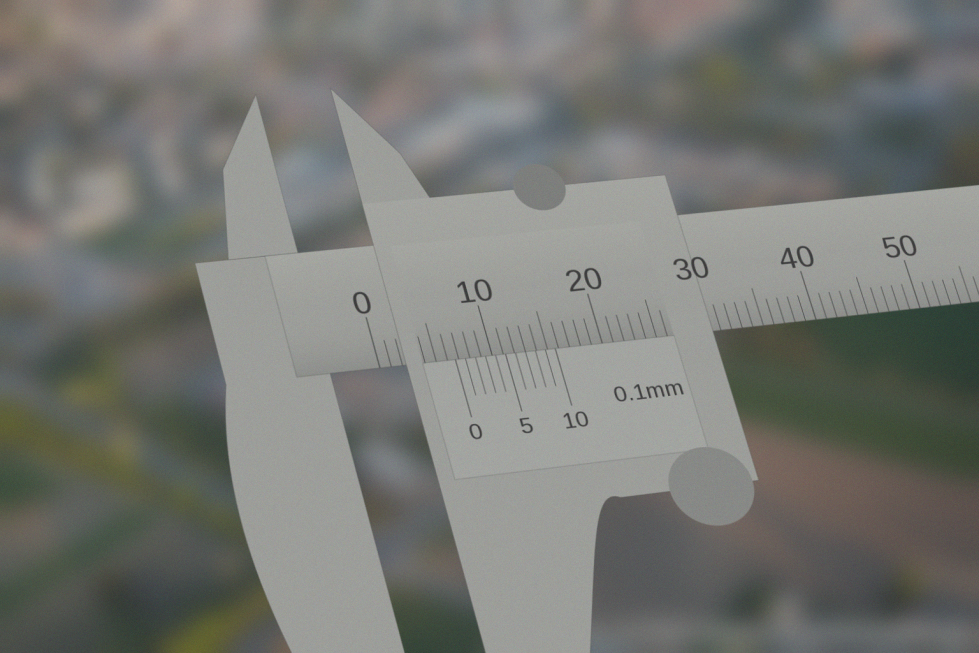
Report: 6.7 mm
